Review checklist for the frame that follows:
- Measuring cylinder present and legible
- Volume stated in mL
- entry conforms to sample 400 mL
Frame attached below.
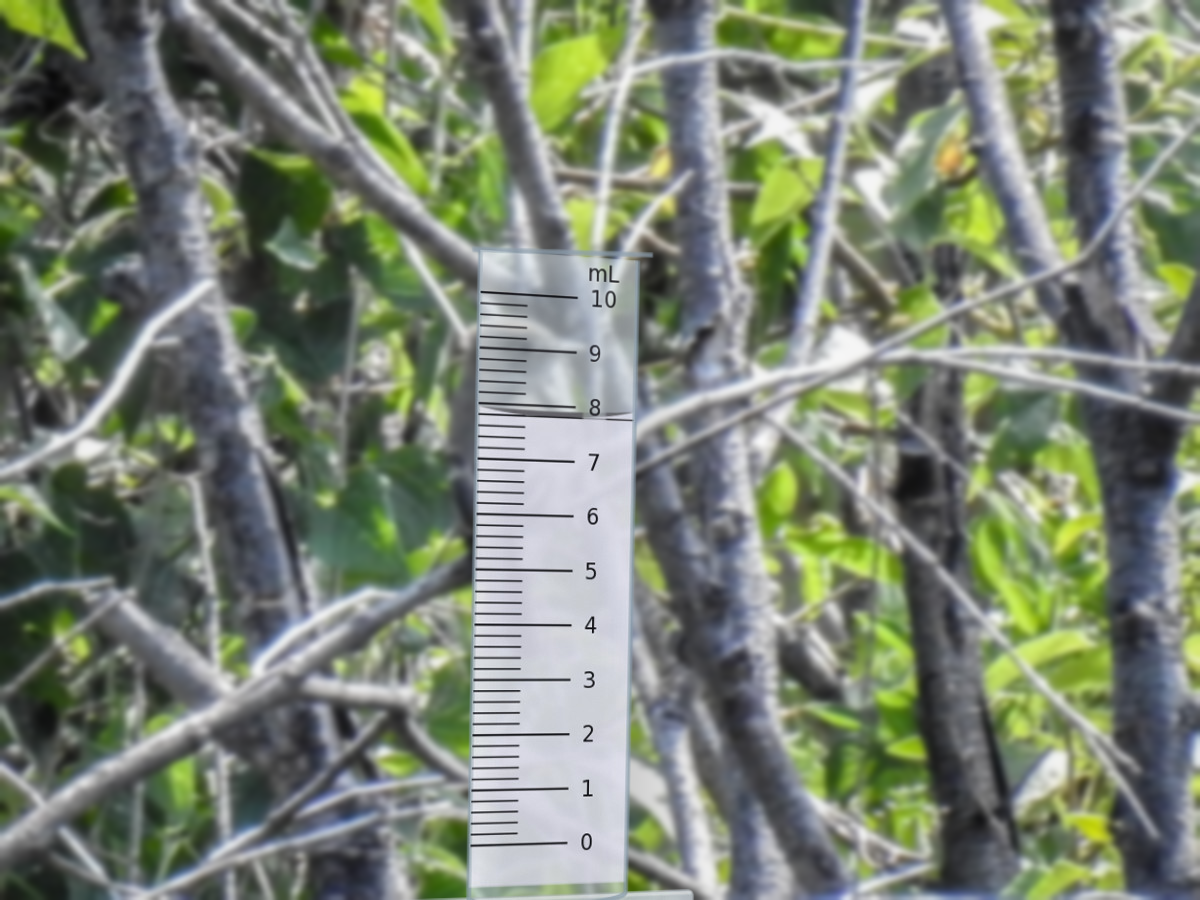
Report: 7.8 mL
